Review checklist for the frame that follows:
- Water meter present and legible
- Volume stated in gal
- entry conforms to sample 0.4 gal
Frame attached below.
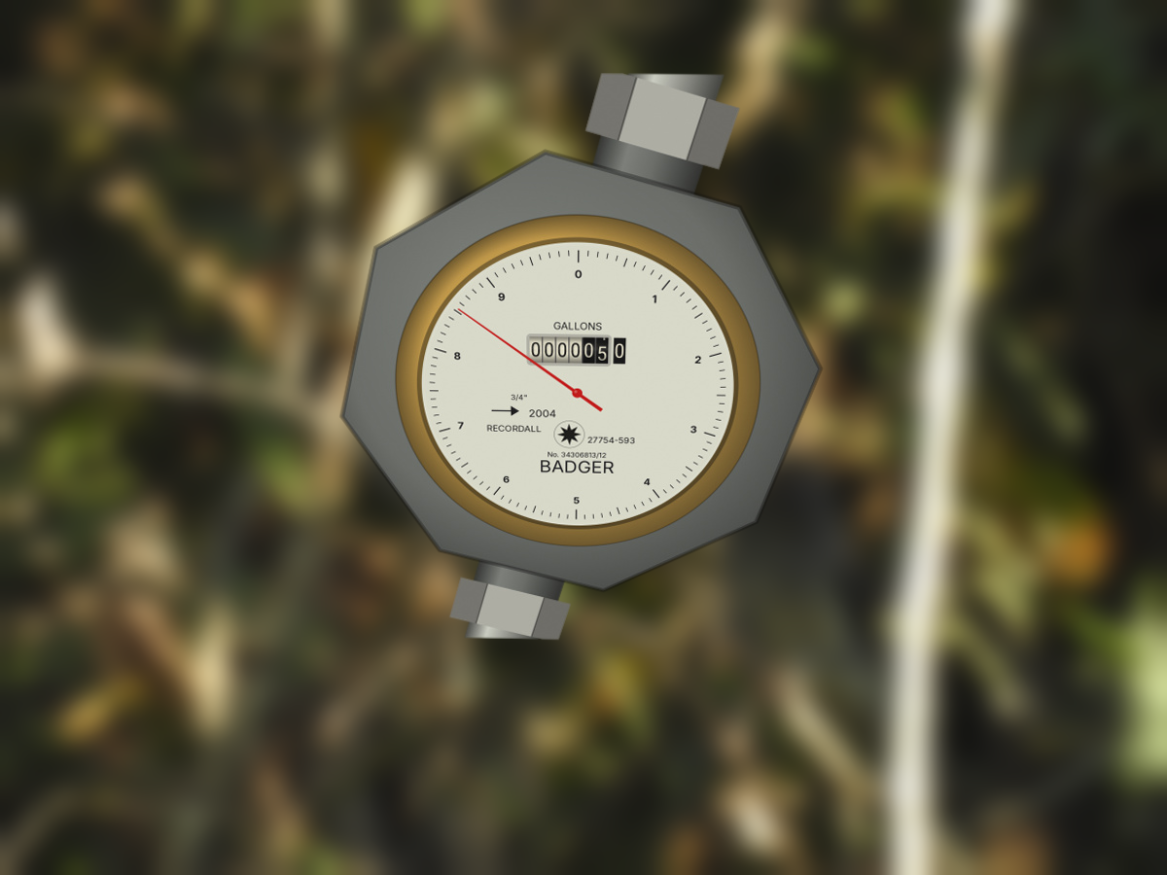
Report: 48.5 gal
